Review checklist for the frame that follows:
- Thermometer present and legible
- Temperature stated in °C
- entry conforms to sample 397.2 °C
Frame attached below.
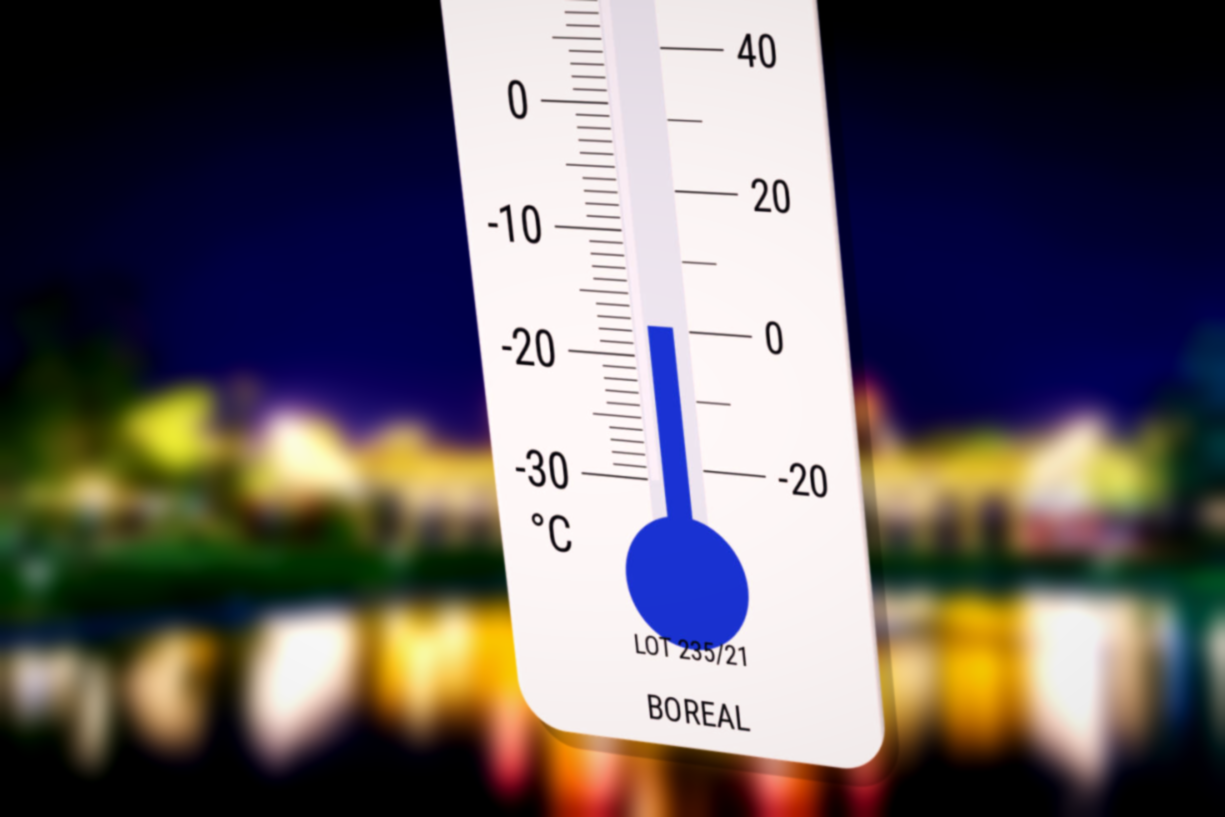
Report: -17.5 °C
